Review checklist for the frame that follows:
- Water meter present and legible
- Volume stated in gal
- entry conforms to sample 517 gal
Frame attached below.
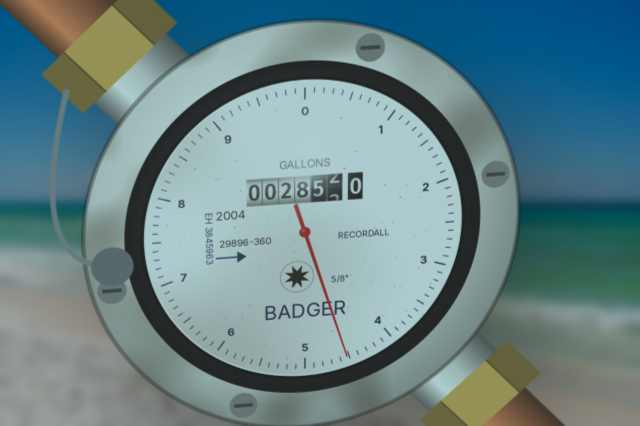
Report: 28524.5 gal
